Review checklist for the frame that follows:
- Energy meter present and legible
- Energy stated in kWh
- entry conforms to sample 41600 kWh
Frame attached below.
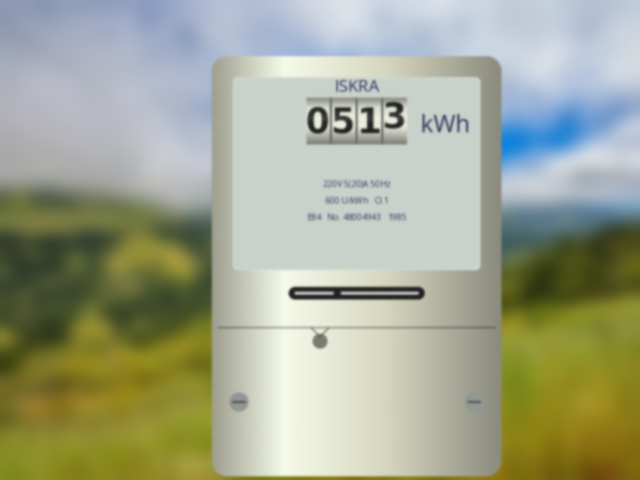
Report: 513 kWh
